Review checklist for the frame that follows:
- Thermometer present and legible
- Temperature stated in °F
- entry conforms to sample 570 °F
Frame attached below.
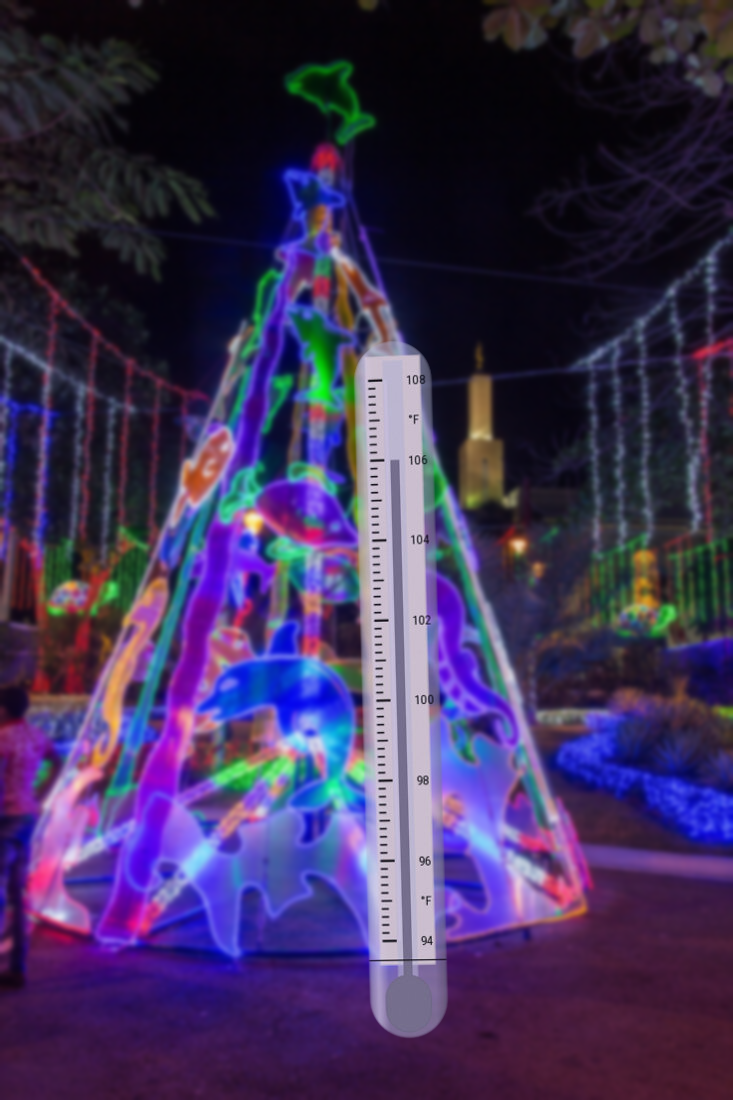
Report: 106 °F
